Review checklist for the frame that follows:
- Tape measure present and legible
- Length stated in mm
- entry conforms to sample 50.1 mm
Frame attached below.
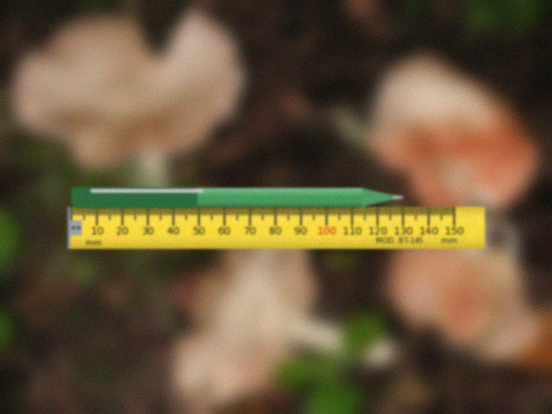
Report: 130 mm
